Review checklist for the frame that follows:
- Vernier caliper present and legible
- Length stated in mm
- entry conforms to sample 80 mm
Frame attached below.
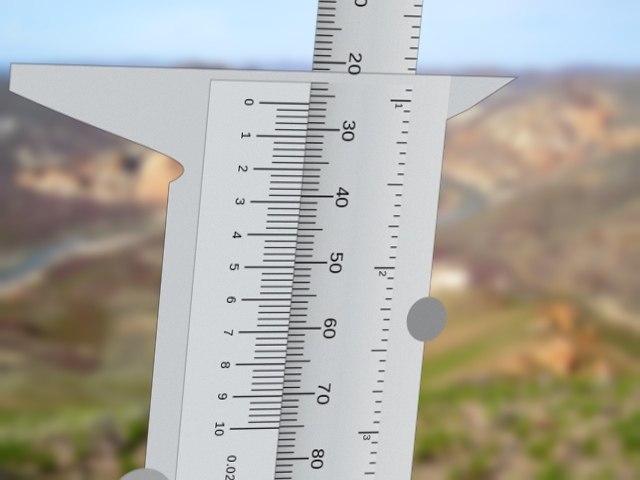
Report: 26.2 mm
